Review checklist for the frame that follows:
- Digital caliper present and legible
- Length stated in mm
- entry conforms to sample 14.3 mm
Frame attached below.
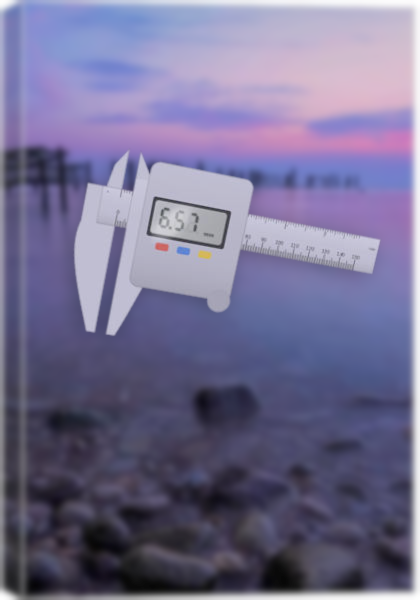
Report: 6.57 mm
